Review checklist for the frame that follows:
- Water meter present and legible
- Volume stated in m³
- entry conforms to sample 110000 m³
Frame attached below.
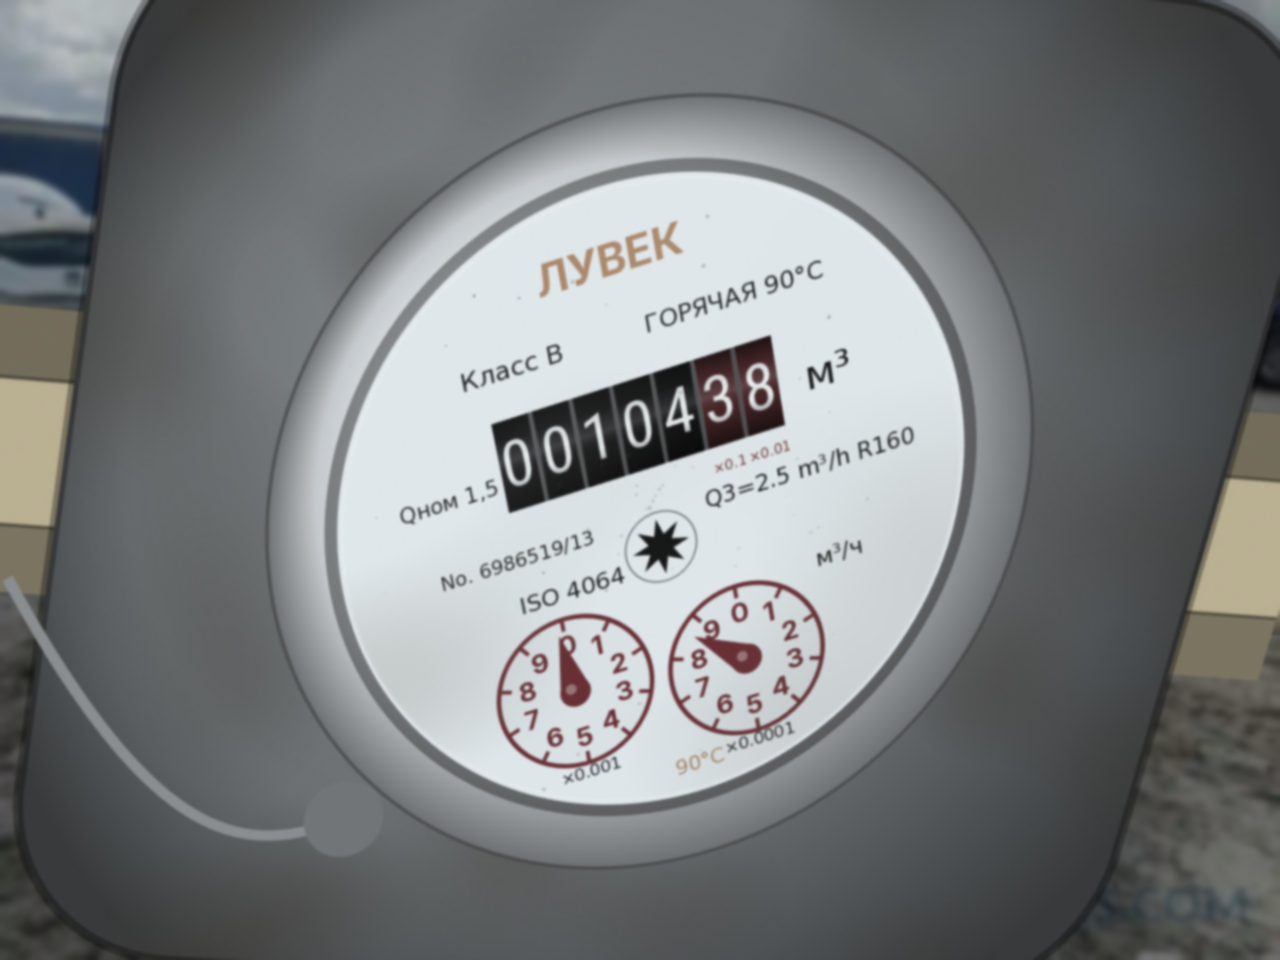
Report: 104.3798 m³
